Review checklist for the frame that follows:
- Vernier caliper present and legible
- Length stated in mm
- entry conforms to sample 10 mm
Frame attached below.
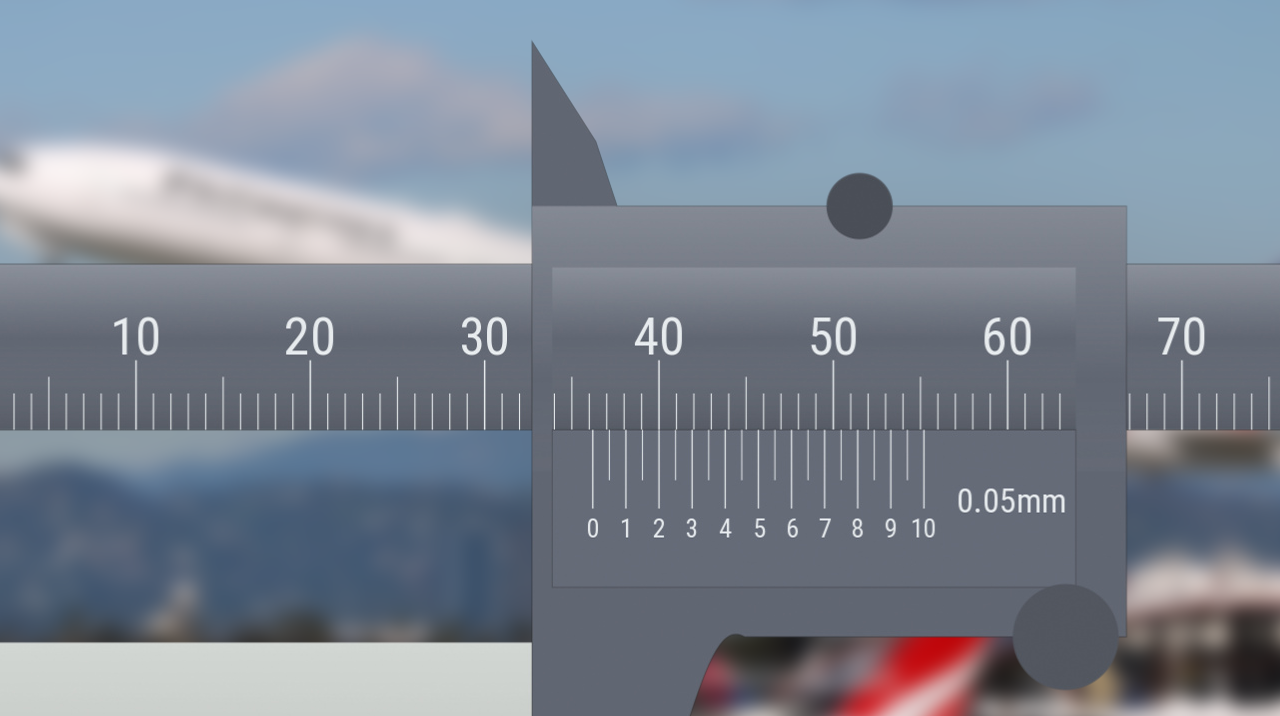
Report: 36.2 mm
